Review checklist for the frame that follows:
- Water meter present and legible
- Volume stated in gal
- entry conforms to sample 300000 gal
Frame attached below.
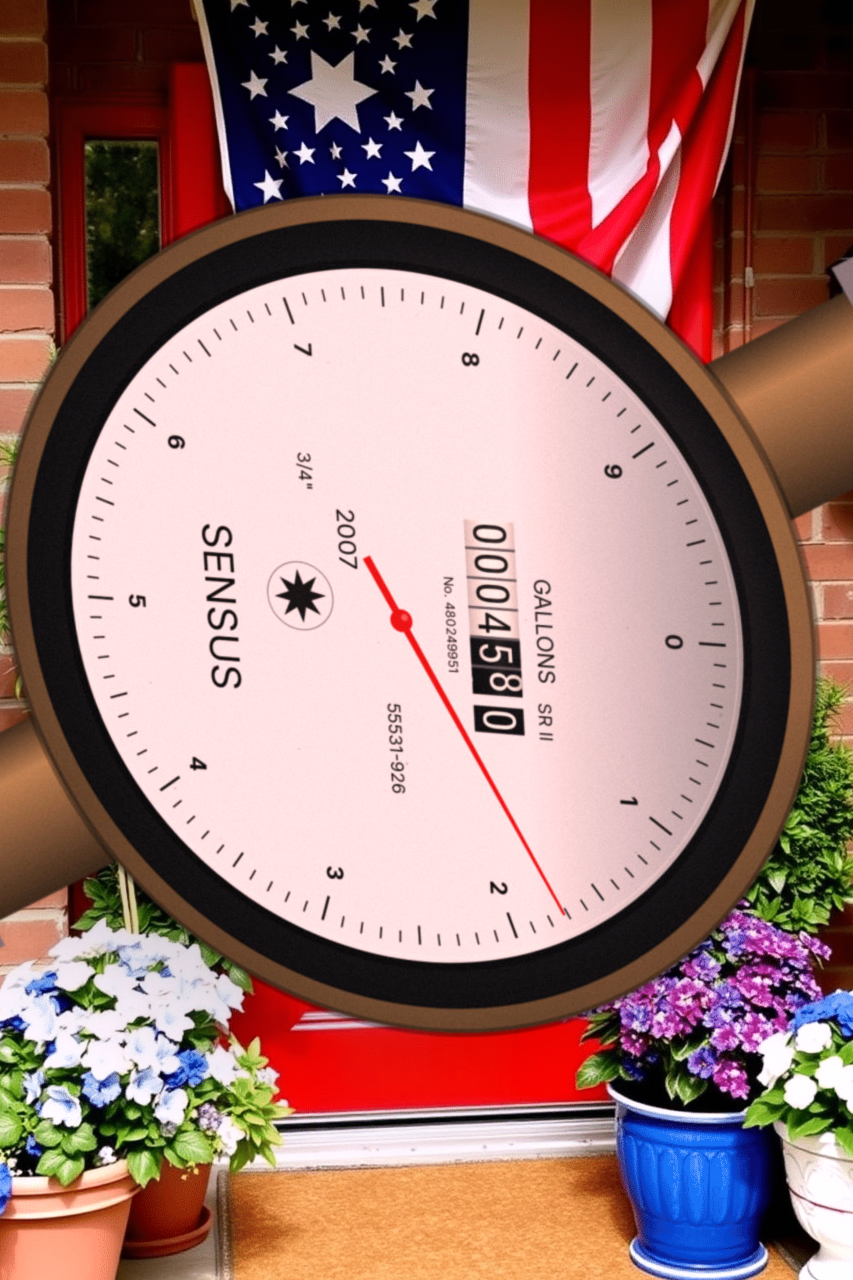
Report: 4581.7 gal
